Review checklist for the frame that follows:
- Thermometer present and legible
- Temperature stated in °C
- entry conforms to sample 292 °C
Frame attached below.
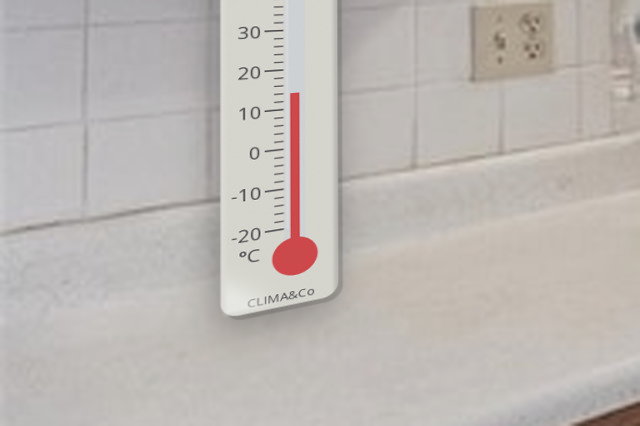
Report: 14 °C
